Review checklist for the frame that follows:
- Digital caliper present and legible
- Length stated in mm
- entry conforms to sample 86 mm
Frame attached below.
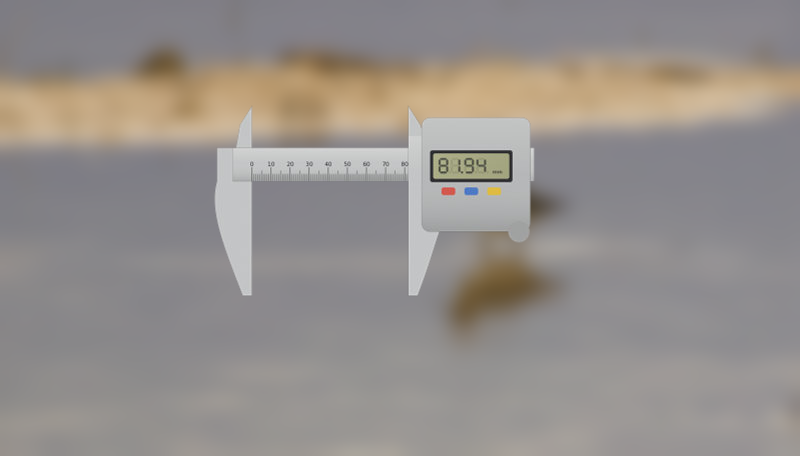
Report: 81.94 mm
